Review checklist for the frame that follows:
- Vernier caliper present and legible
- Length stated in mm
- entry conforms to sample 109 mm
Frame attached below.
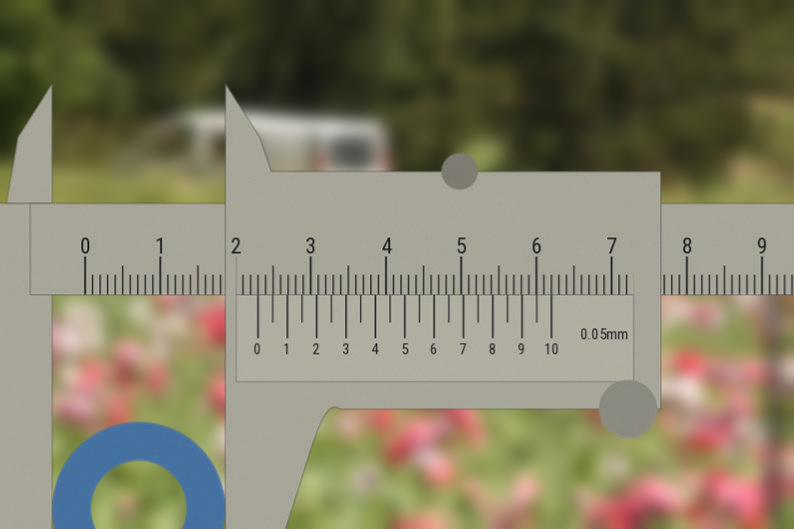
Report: 23.0 mm
